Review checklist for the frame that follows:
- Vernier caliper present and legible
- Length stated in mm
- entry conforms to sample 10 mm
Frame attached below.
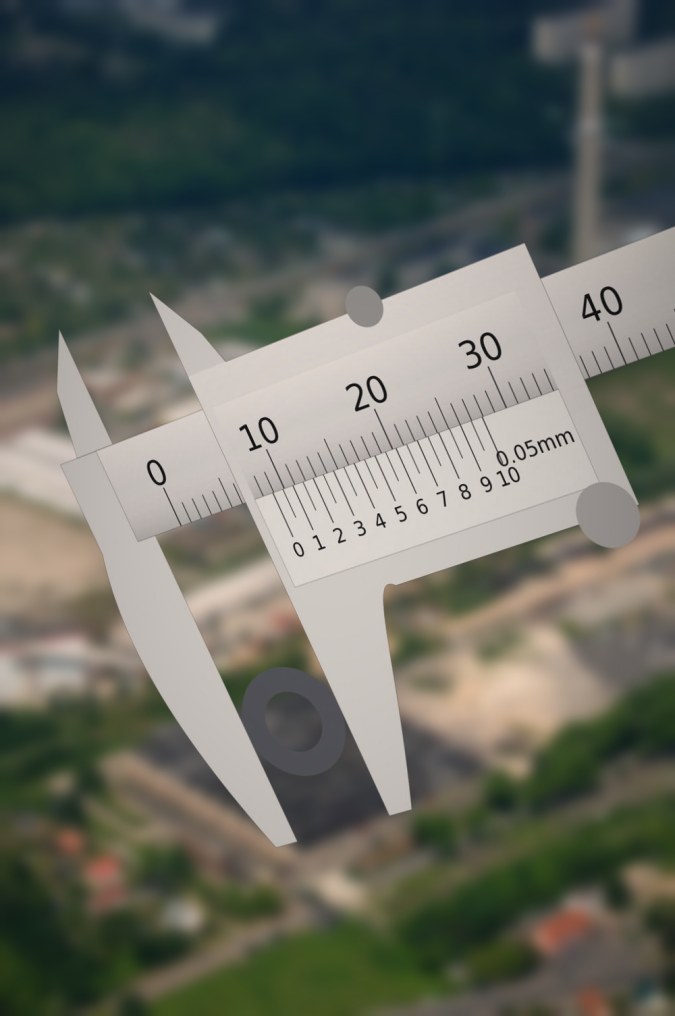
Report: 8.9 mm
